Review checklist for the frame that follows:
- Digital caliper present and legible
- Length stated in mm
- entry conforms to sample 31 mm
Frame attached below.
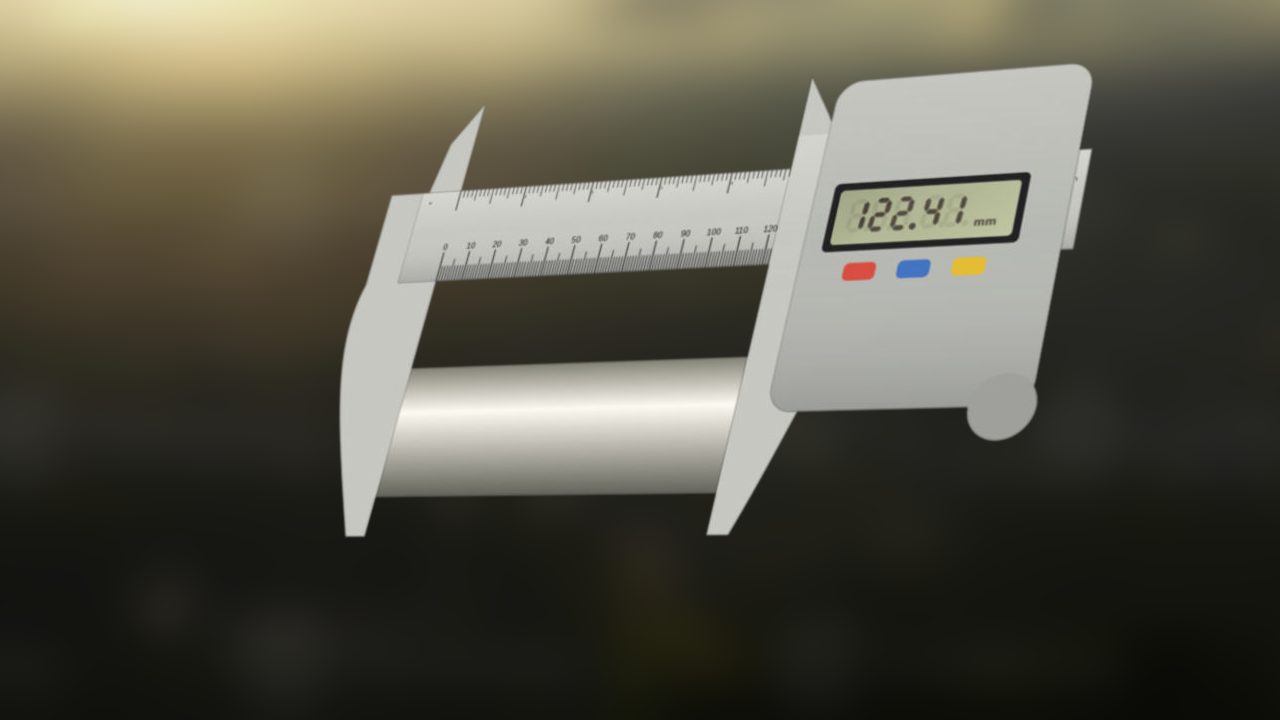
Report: 122.41 mm
